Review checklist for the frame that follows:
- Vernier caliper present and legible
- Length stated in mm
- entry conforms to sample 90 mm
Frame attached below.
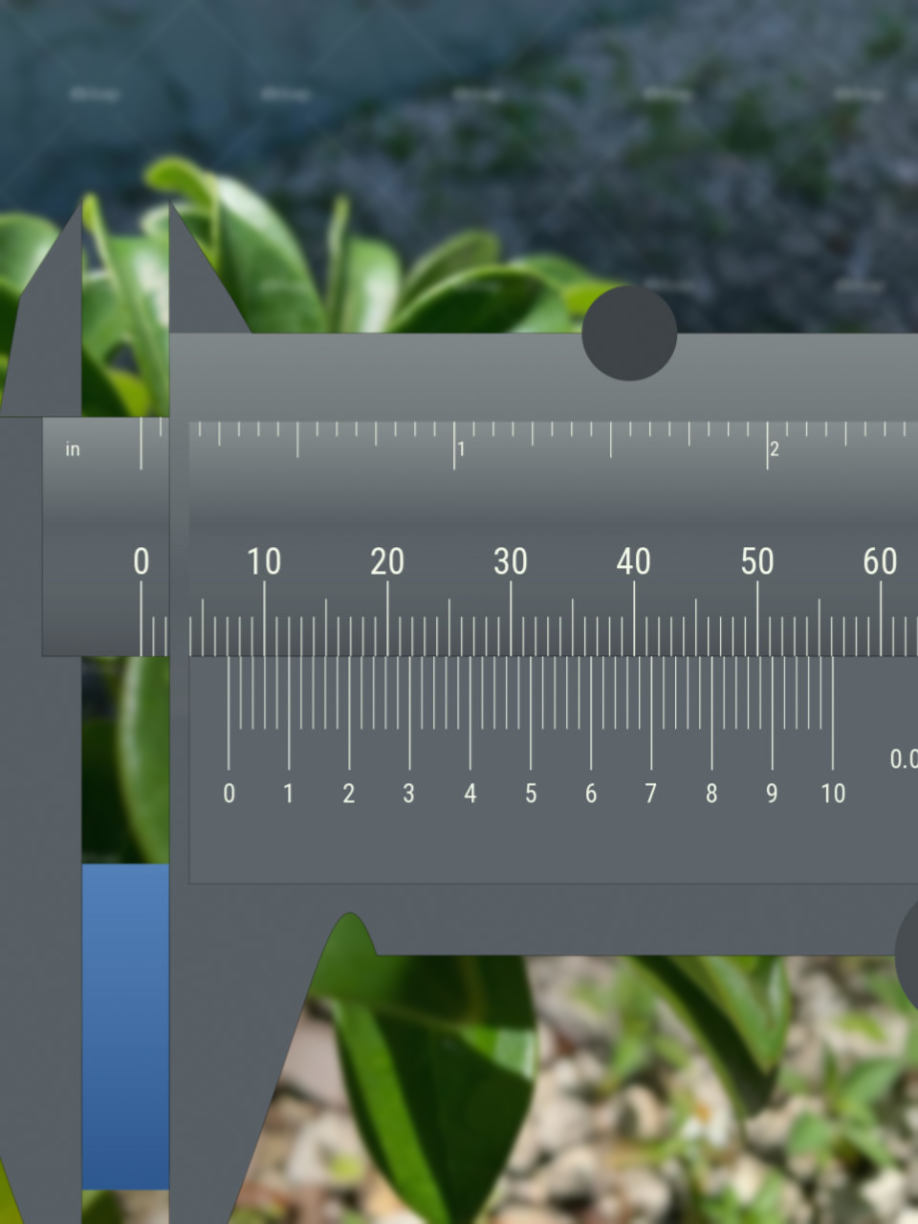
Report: 7.1 mm
